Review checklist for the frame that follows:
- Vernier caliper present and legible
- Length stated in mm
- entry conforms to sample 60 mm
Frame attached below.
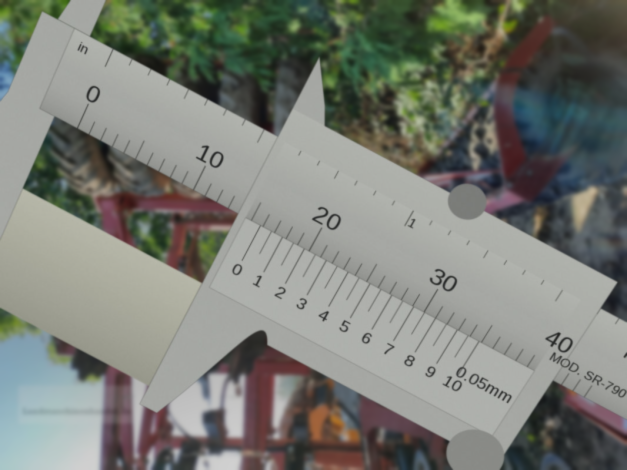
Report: 15.8 mm
